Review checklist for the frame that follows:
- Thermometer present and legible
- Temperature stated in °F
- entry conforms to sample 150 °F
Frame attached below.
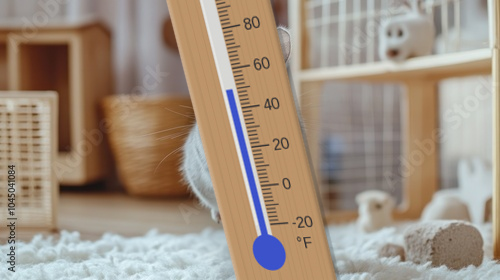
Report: 50 °F
